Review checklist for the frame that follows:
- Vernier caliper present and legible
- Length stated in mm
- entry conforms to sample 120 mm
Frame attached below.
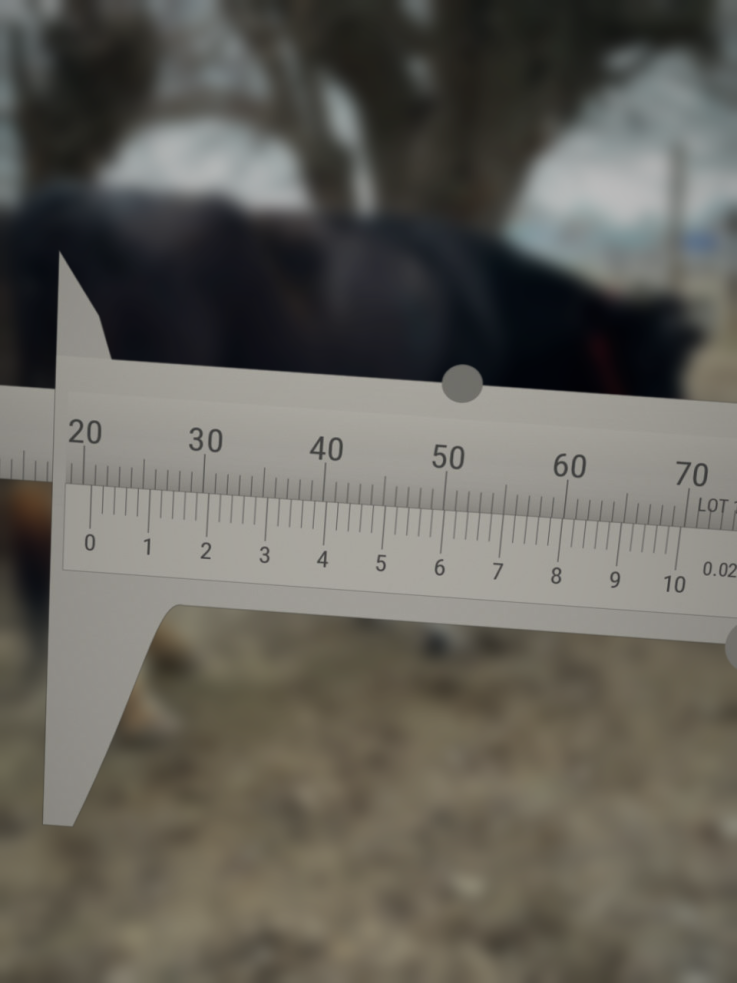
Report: 20.7 mm
